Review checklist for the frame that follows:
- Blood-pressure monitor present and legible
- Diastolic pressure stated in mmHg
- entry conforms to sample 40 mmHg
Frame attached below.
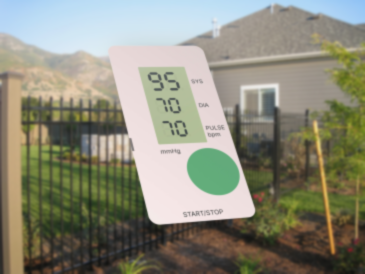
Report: 70 mmHg
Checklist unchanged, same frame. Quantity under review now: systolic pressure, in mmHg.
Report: 95 mmHg
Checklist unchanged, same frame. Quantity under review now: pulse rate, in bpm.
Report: 70 bpm
